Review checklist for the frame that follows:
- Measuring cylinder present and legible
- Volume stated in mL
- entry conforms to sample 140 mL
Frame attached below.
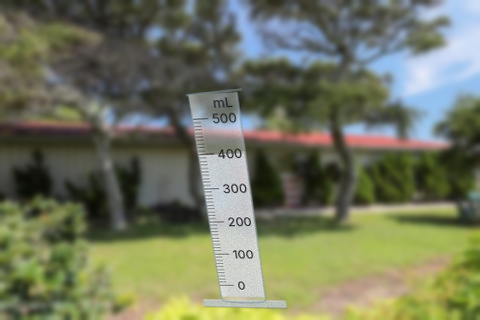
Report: 400 mL
